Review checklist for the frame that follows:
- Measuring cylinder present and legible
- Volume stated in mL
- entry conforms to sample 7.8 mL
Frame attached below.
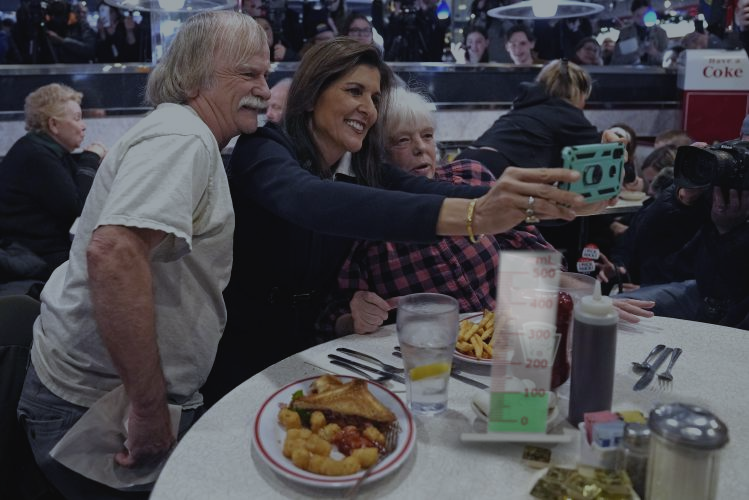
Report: 100 mL
